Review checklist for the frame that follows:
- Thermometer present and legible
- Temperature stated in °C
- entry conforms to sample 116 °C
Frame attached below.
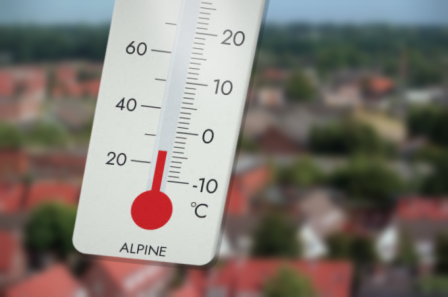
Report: -4 °C
